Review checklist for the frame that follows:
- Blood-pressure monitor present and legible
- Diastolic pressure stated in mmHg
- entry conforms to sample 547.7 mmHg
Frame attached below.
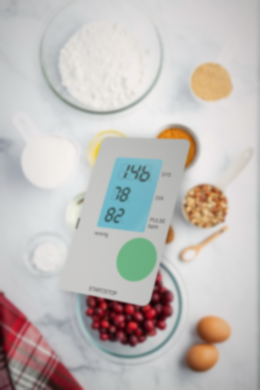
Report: 78 mmHg
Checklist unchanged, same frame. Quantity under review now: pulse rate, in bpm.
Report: 82 bpm
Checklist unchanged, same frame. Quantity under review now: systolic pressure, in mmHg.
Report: 146 mmHg
